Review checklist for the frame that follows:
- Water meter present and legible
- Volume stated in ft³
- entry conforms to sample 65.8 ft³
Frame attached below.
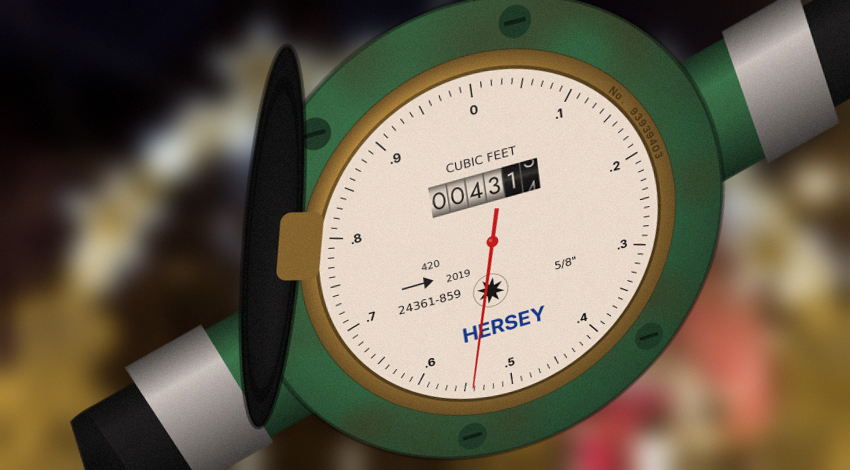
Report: 4313.54 ft³
